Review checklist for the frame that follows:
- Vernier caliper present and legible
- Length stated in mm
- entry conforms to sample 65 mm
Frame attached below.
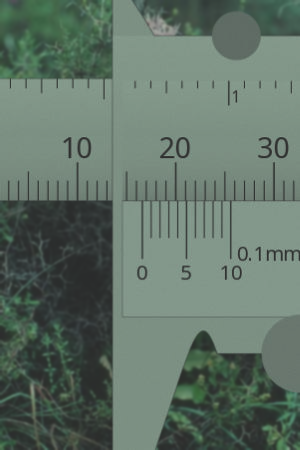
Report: 16.6 mm
